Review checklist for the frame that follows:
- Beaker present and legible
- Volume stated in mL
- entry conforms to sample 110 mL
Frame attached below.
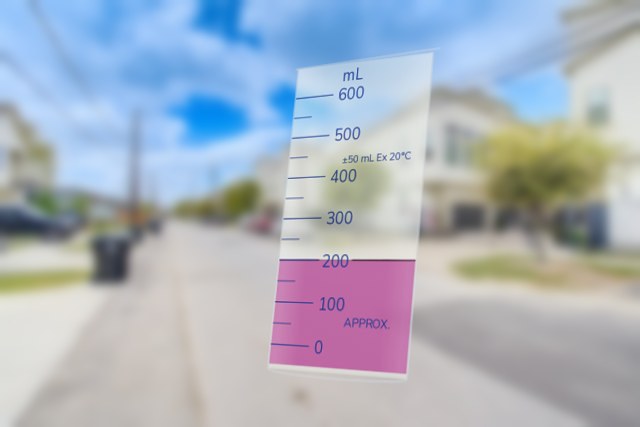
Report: 200 mL
